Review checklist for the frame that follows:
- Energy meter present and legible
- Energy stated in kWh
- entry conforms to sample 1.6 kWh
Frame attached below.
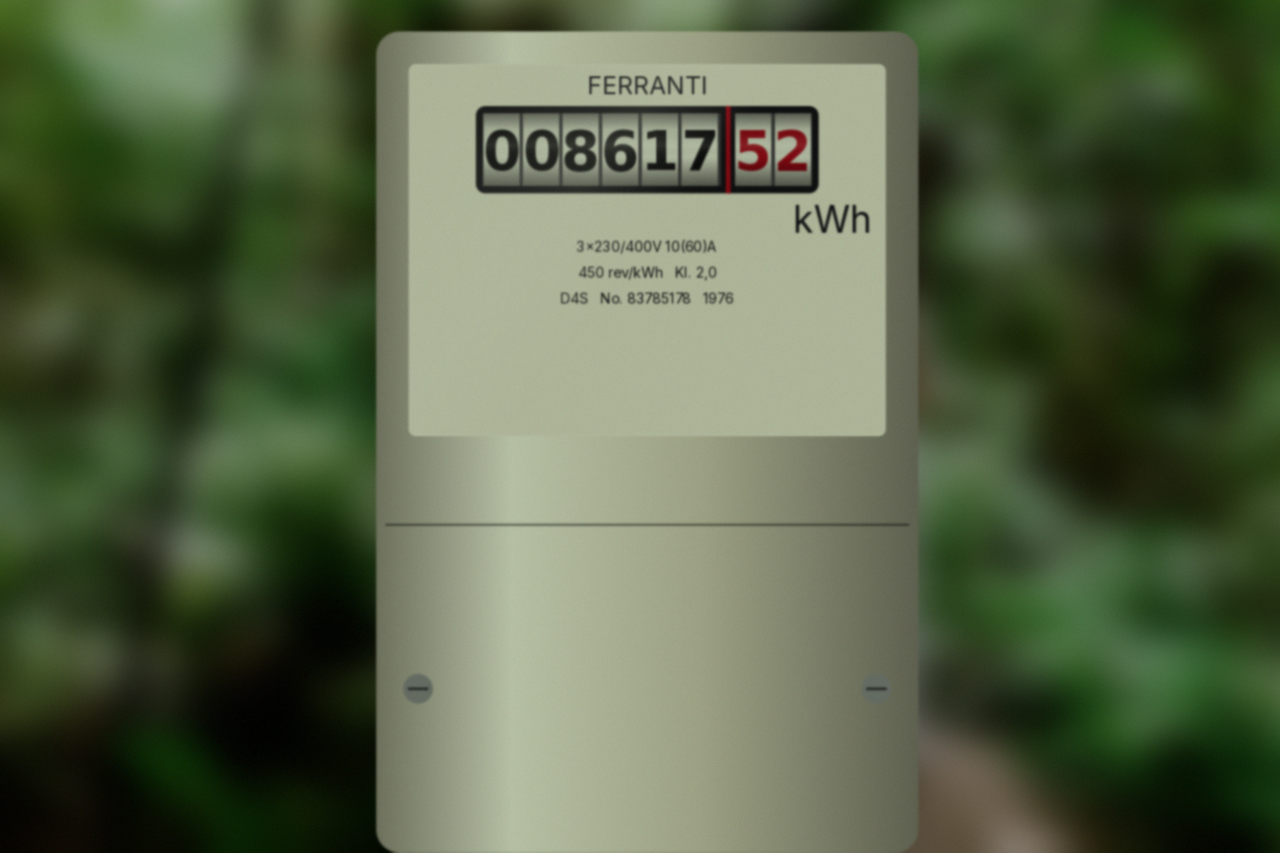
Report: 8617.52 kWh
